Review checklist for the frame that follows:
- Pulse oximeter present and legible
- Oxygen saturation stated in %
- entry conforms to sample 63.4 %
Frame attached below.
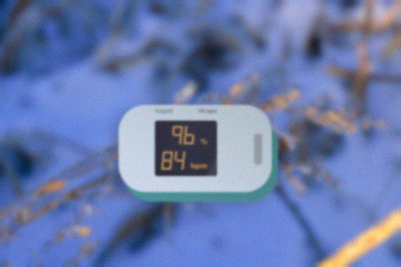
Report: 96 %
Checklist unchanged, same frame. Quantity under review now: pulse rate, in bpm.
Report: 84 bpm
